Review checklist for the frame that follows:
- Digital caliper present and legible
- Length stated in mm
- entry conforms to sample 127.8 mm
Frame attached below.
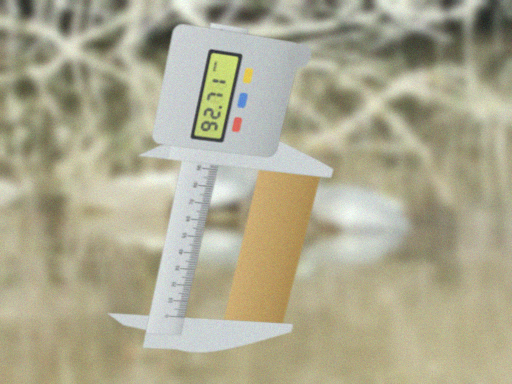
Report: 92.71 mm
